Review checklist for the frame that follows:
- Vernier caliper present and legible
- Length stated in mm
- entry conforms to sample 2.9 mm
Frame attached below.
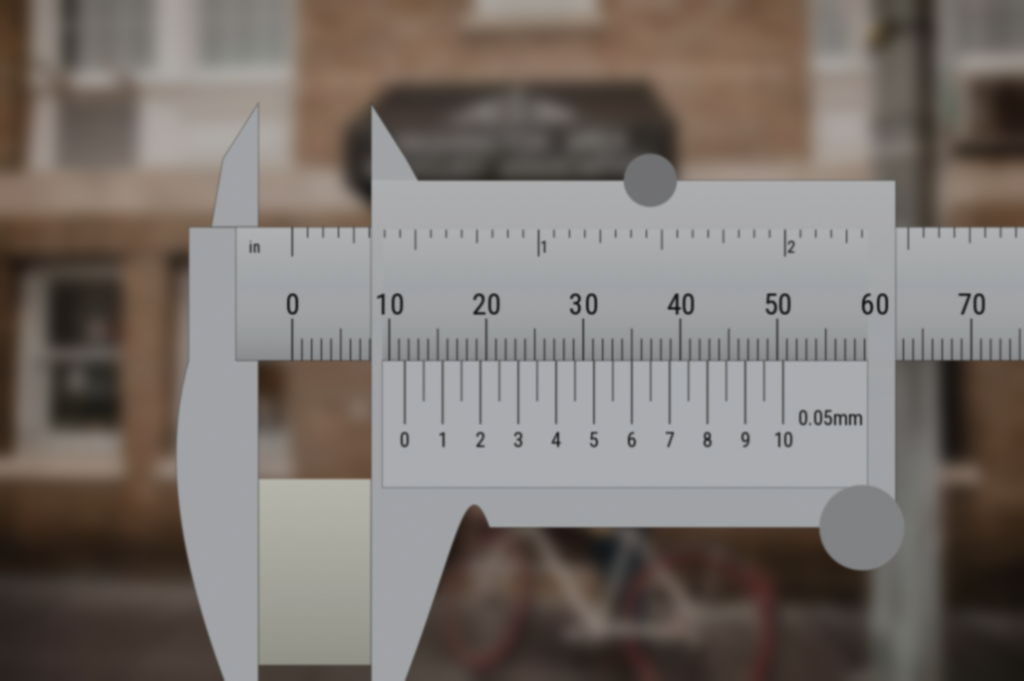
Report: 11.6 mm
